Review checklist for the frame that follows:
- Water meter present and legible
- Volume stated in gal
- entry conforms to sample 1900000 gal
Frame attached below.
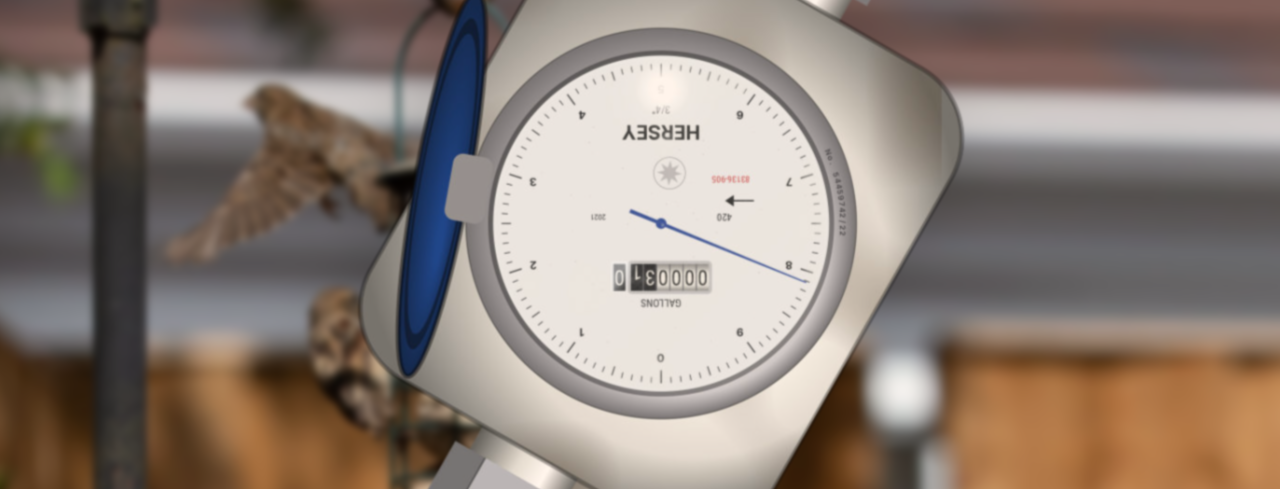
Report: 308.1 gal
